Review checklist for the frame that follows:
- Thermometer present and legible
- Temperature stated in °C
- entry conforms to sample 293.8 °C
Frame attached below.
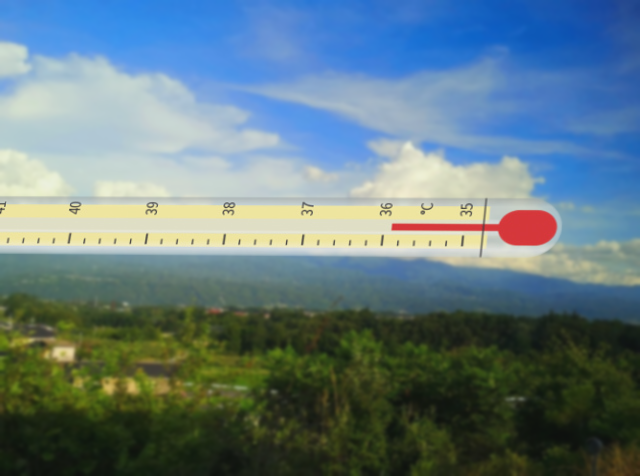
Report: 35.9 °C
